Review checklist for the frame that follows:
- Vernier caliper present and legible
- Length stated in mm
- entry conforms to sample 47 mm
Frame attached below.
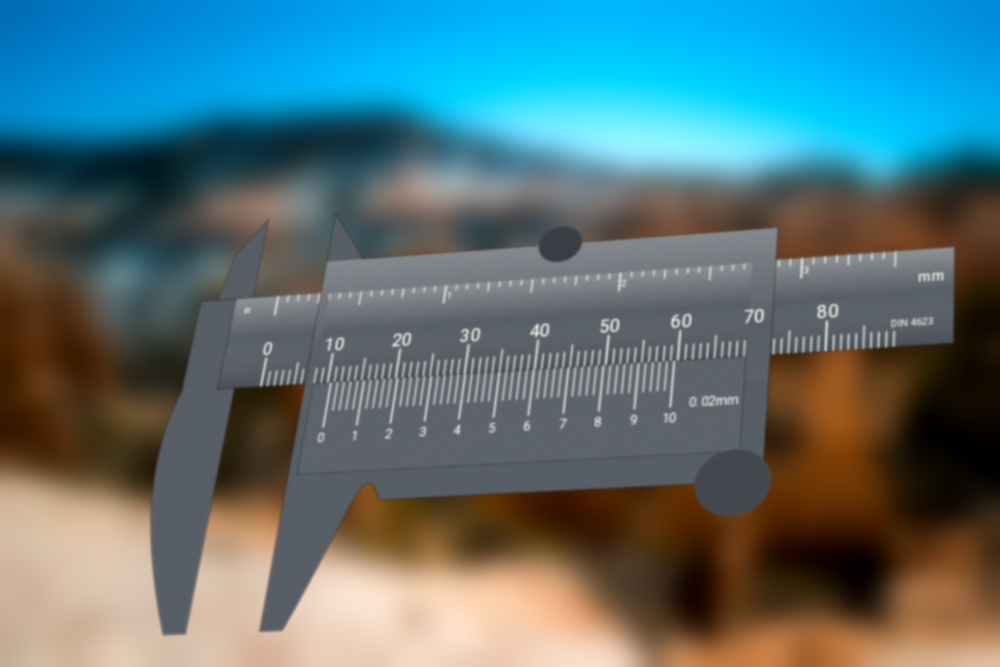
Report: 10.5 mm
